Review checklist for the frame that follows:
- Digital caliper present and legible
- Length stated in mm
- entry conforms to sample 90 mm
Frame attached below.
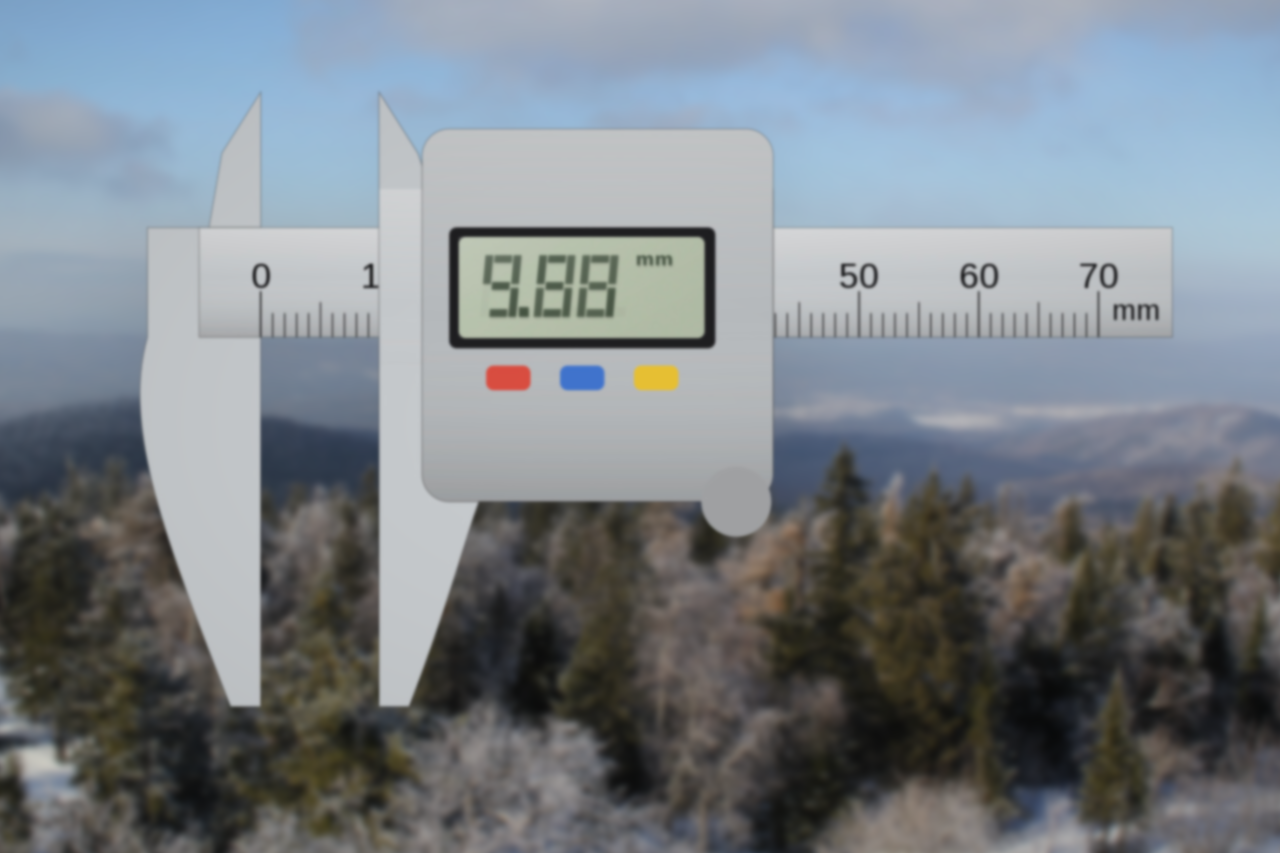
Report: 9.88 mm
